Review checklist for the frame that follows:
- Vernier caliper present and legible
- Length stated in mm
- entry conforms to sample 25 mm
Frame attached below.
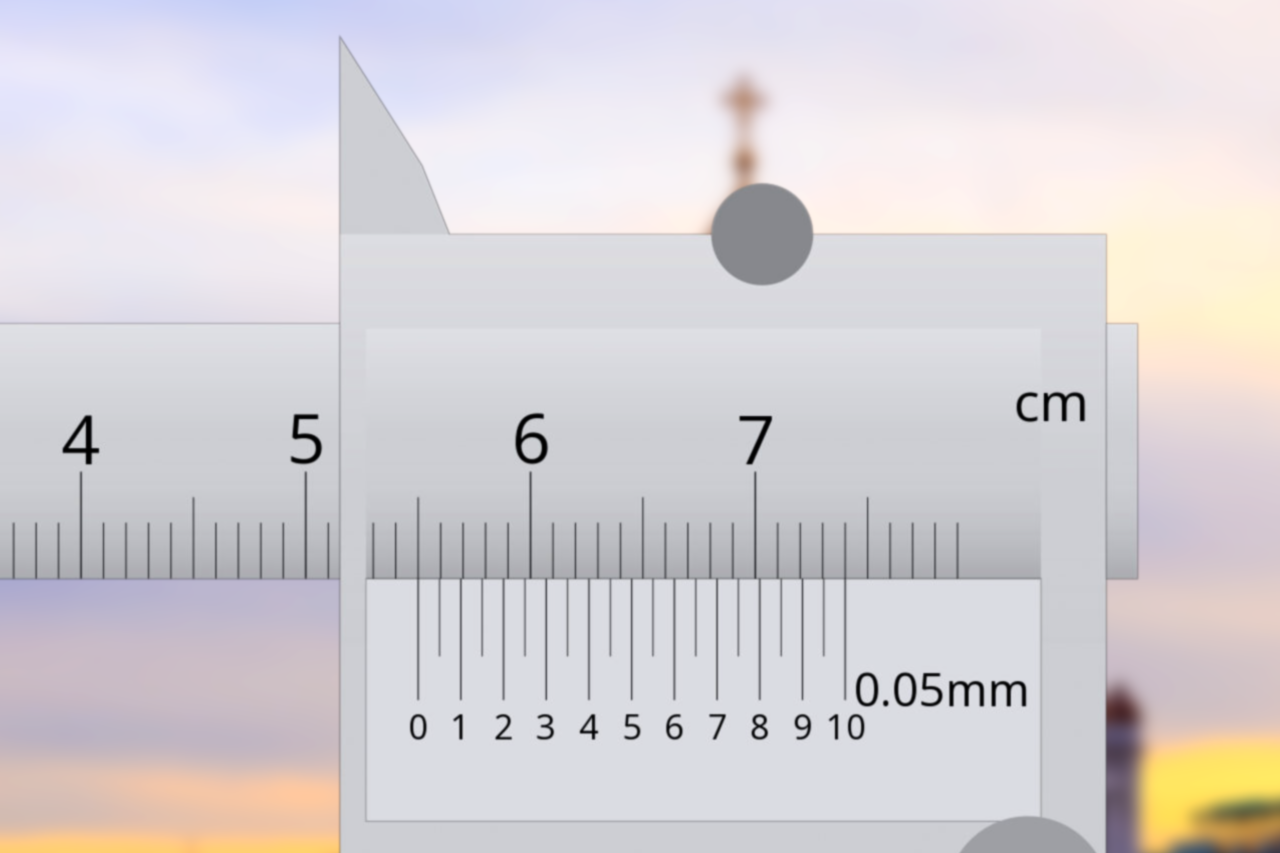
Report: 55.0 mm
